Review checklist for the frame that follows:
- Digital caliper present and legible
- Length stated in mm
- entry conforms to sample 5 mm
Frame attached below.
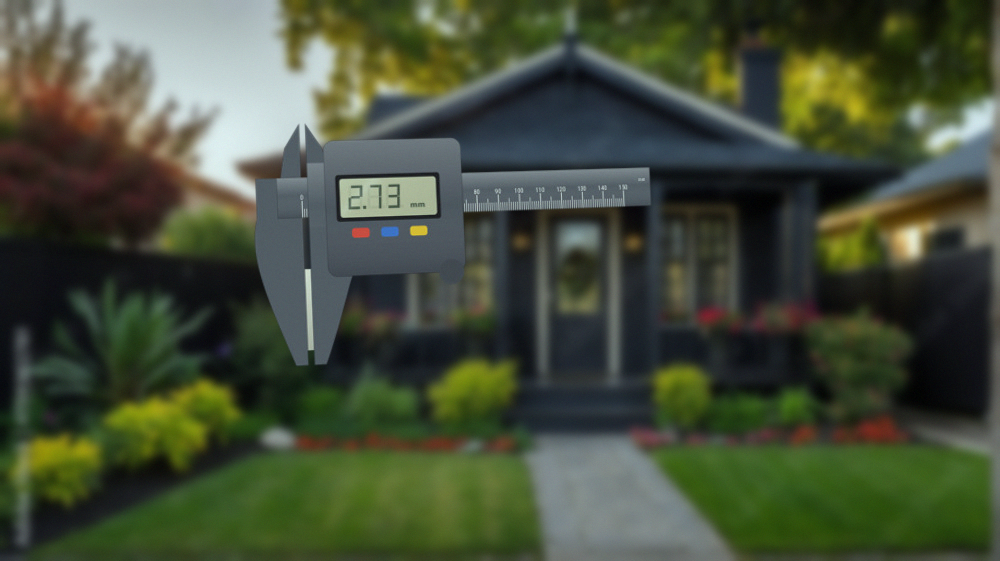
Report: 2.73 mm
